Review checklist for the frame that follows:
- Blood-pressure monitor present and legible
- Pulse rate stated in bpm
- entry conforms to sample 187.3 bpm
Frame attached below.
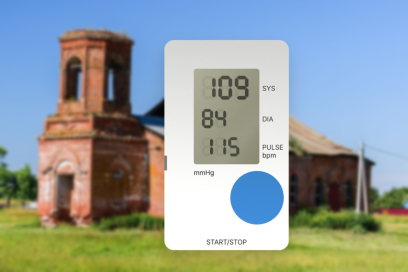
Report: 115 bpm
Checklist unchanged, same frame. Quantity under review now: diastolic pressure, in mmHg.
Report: 84 mmHg
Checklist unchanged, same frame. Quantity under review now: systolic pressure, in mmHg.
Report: 109 mmHg
